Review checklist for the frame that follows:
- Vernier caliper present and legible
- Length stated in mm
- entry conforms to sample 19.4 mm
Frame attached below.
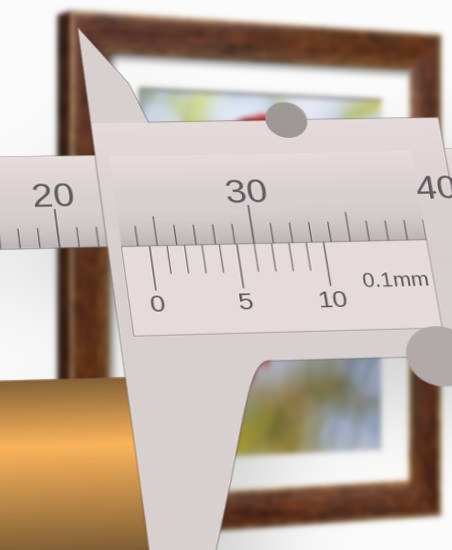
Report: 24.6 mm
